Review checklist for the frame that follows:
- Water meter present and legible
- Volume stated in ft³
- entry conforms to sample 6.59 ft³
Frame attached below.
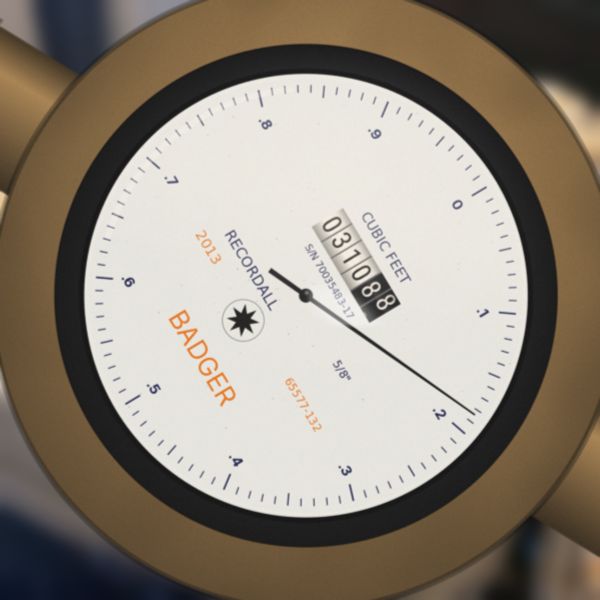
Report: 31088.18 ft³
